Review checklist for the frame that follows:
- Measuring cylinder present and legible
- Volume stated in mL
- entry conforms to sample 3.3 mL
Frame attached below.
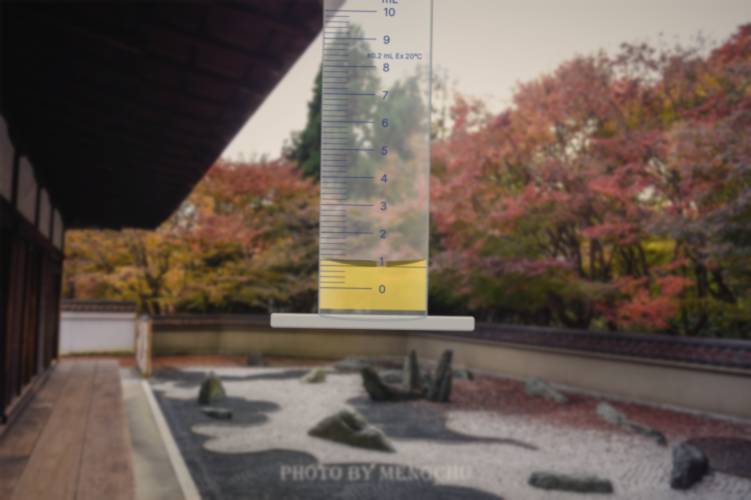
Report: 0.8 mL
